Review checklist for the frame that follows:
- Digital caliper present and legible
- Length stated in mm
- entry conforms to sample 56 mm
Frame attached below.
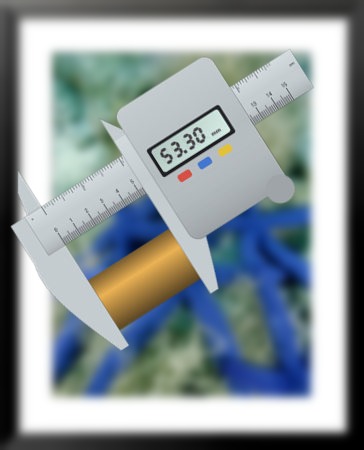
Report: 53.30 mm
